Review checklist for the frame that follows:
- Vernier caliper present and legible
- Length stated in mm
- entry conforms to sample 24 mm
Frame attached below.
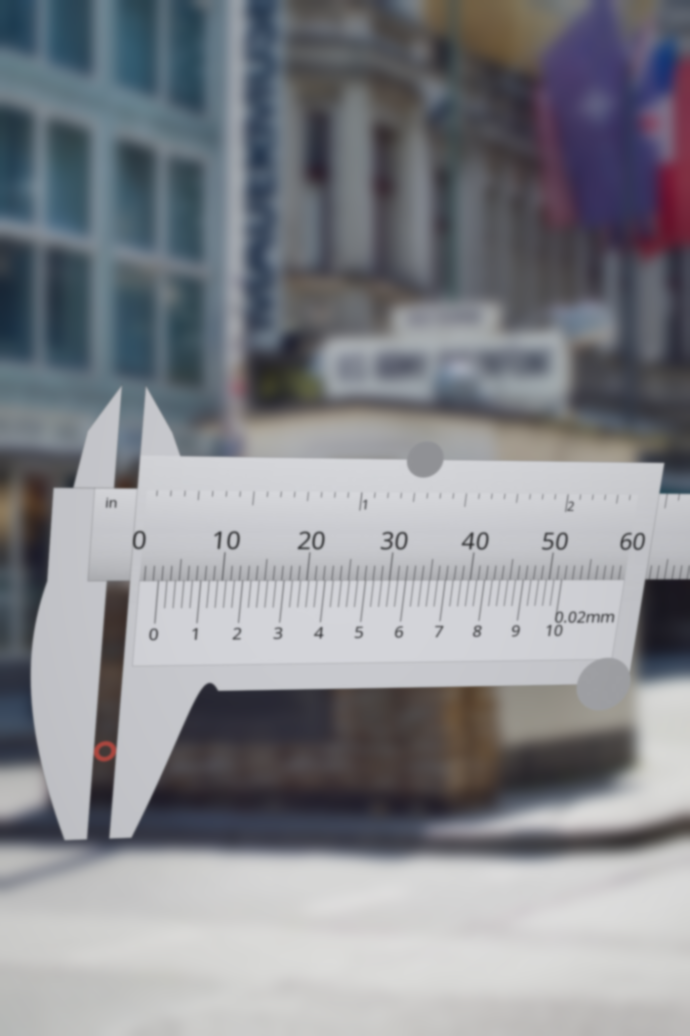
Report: 2.6 mm
